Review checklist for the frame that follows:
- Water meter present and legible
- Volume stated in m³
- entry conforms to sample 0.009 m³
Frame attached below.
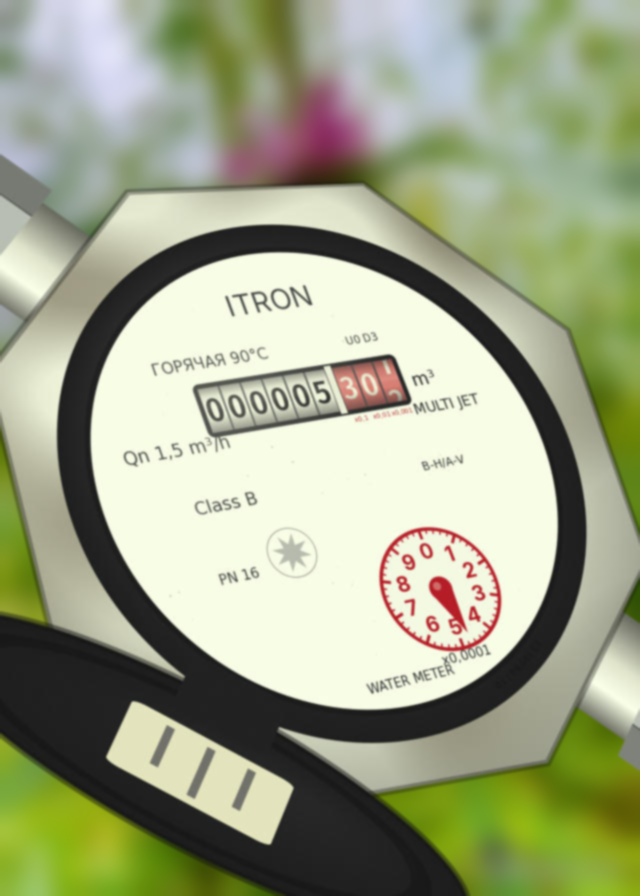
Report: 5.3014 m³
